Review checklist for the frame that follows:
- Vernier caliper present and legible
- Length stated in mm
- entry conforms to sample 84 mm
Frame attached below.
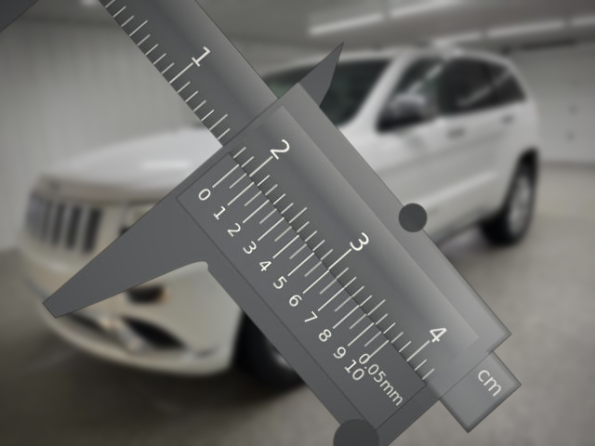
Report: 18.7 mm
